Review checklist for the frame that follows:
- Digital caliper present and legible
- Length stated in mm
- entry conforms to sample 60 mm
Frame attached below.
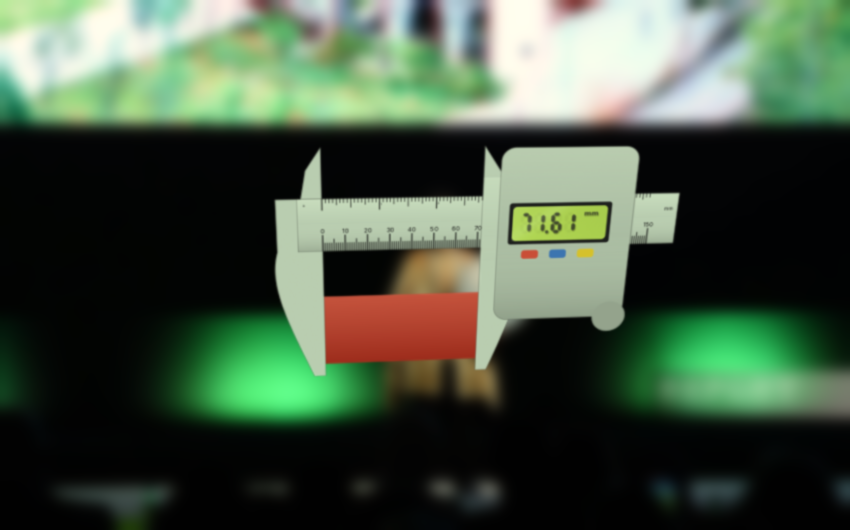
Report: 71.61 mm
